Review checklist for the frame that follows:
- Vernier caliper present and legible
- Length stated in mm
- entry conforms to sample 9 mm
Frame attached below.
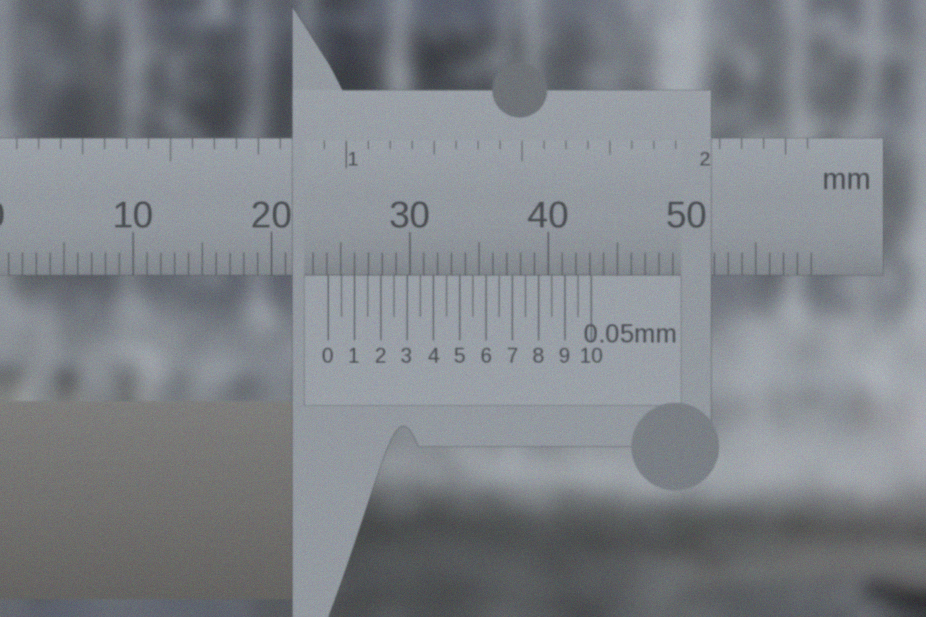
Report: 24.1 mm
